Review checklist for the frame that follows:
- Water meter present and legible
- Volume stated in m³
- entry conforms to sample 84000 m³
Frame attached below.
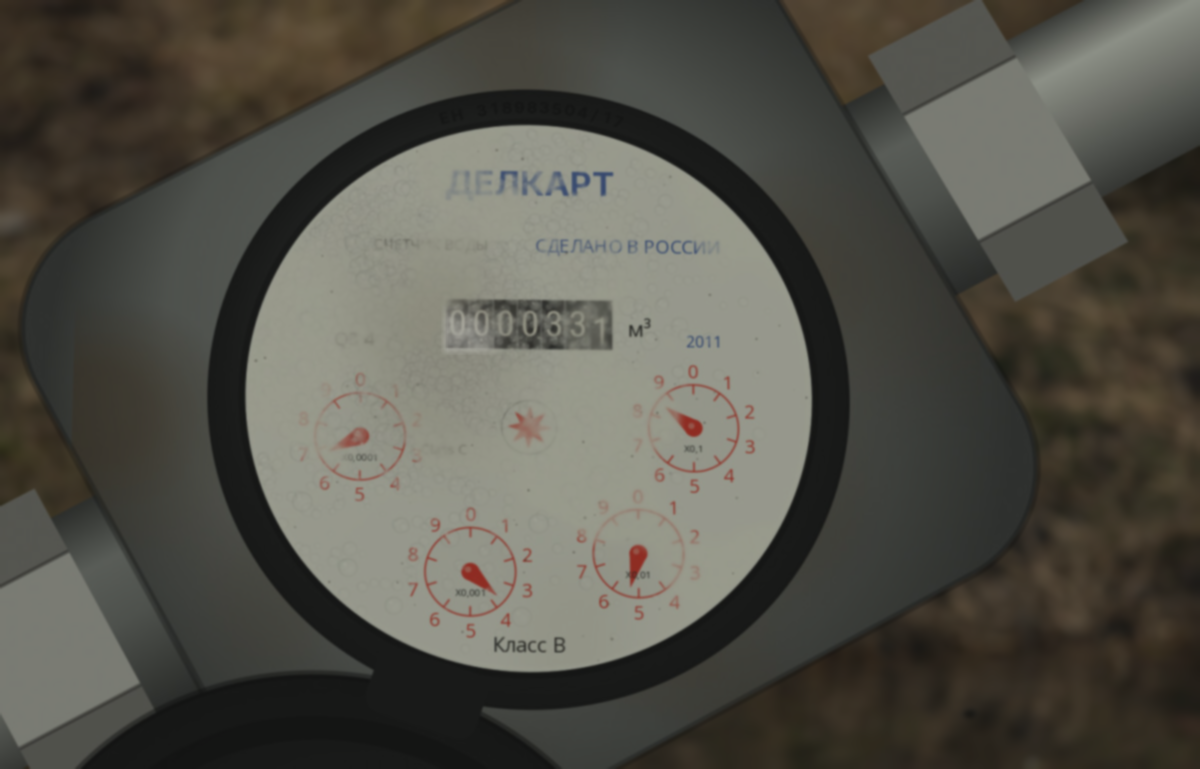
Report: 330.8536 m³
